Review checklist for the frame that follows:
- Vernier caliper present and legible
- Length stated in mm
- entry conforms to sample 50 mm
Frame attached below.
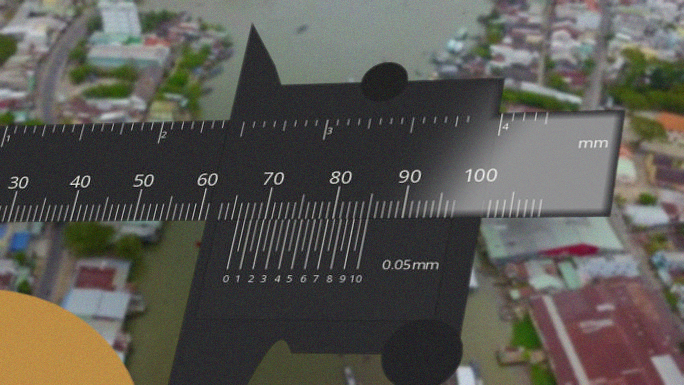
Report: 66.0 mm
